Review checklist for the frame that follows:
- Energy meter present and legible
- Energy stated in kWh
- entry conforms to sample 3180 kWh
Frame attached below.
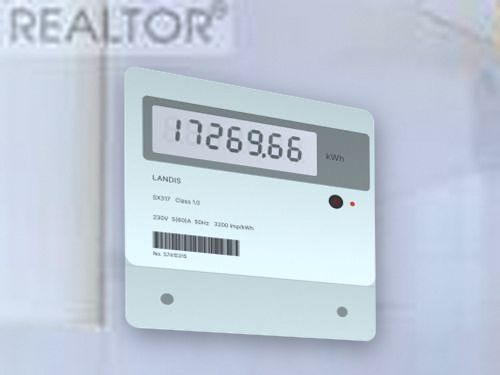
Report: 17269.66 kWh
